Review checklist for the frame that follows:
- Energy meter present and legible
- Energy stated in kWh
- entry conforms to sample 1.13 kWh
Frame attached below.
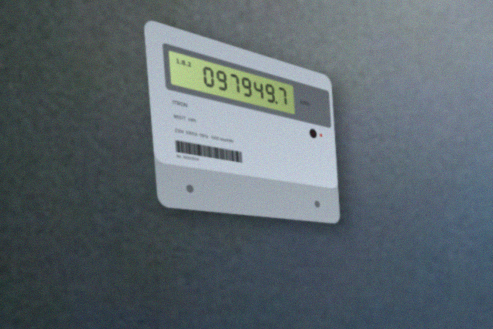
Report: 97949.7 kWh
